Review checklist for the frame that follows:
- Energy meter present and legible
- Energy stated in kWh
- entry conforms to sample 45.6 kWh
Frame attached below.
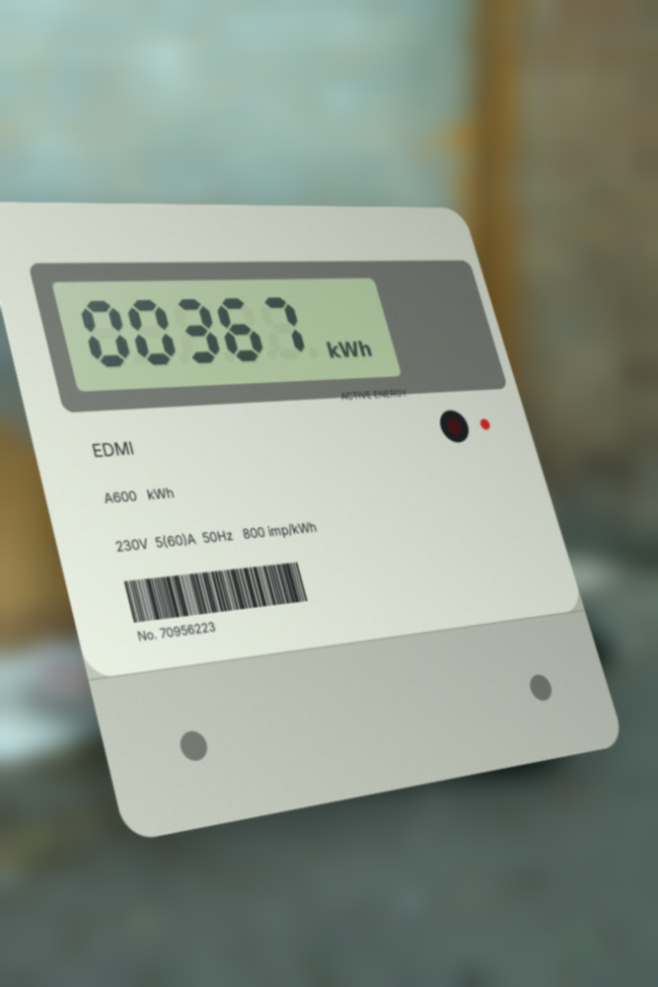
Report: 367 kWh
